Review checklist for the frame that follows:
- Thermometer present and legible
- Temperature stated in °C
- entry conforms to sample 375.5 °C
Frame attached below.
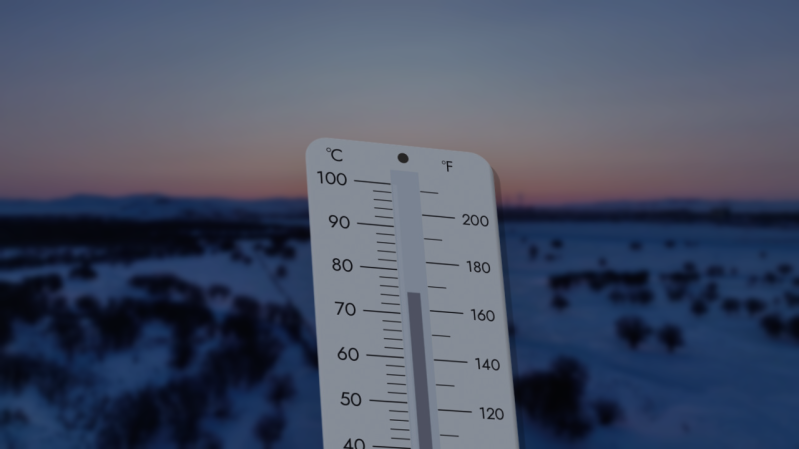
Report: 75 °C
